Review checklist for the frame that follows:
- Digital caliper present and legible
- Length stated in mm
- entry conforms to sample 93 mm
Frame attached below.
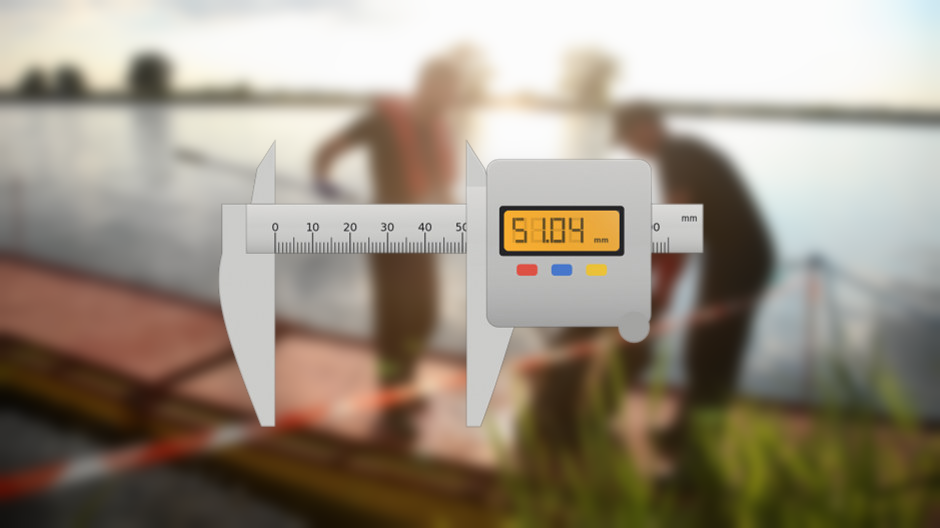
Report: 51.04 mm
